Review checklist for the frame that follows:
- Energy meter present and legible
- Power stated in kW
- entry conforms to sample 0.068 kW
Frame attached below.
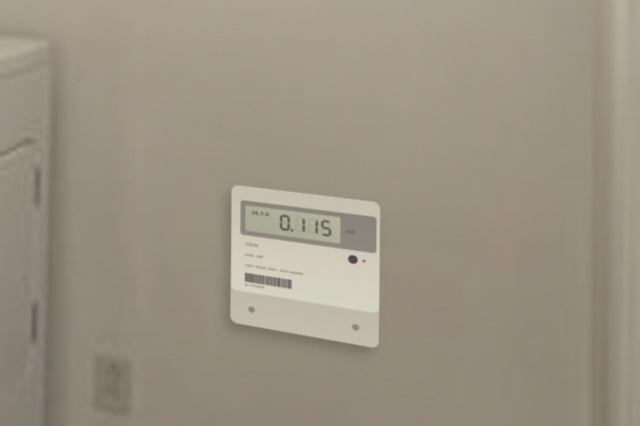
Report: 0.115 kW
